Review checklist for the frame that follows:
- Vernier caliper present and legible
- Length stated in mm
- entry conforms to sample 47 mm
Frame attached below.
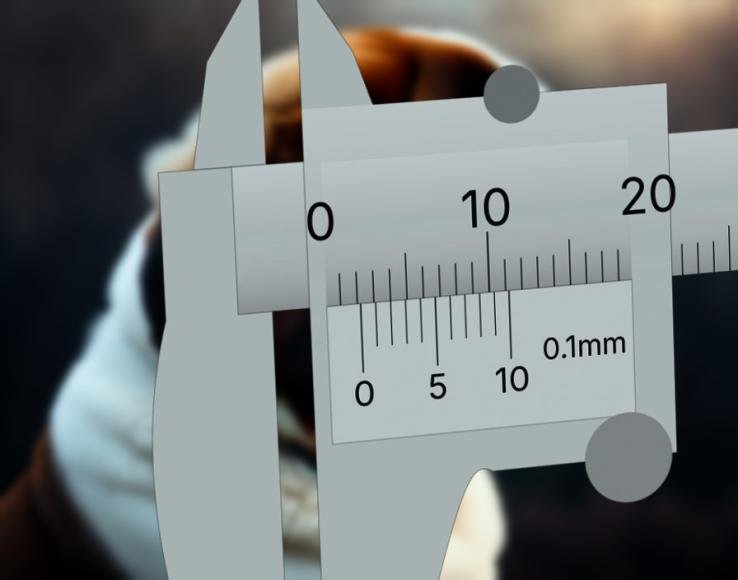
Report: 2.2 mm
